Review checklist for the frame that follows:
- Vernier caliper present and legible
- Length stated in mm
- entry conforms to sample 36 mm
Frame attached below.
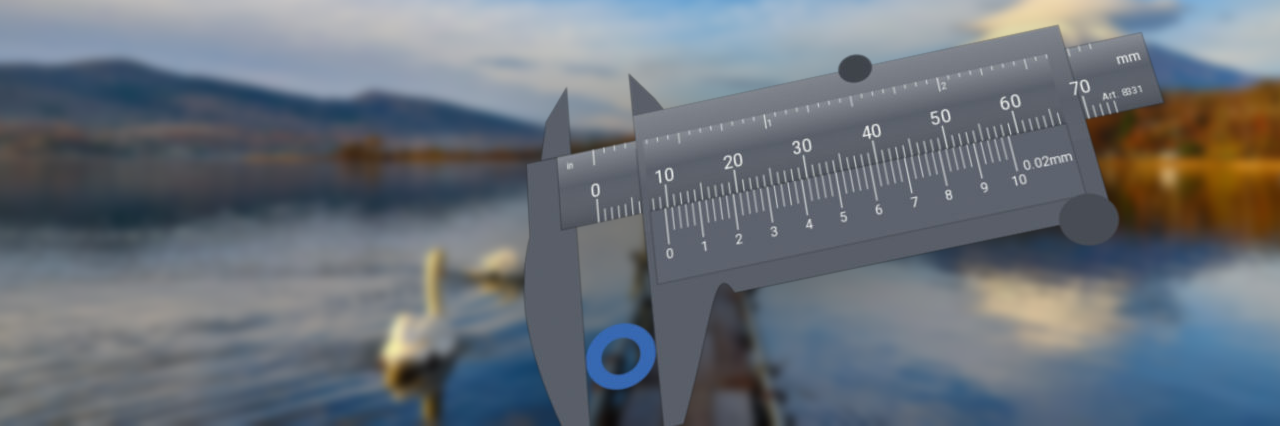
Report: 9.6 mm
